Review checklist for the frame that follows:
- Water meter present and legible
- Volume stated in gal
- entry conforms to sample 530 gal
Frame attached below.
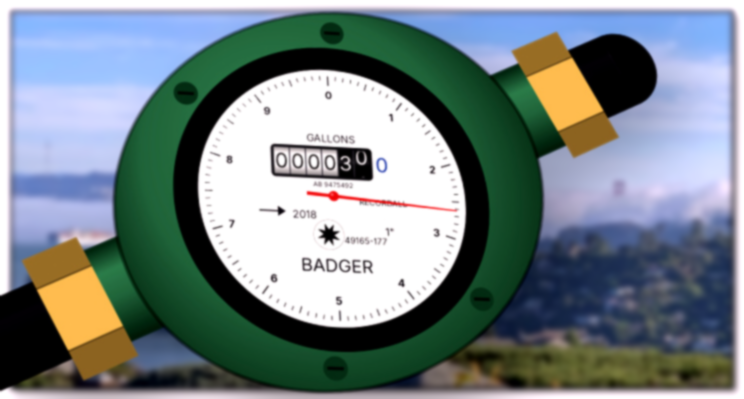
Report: 302.6 gal
